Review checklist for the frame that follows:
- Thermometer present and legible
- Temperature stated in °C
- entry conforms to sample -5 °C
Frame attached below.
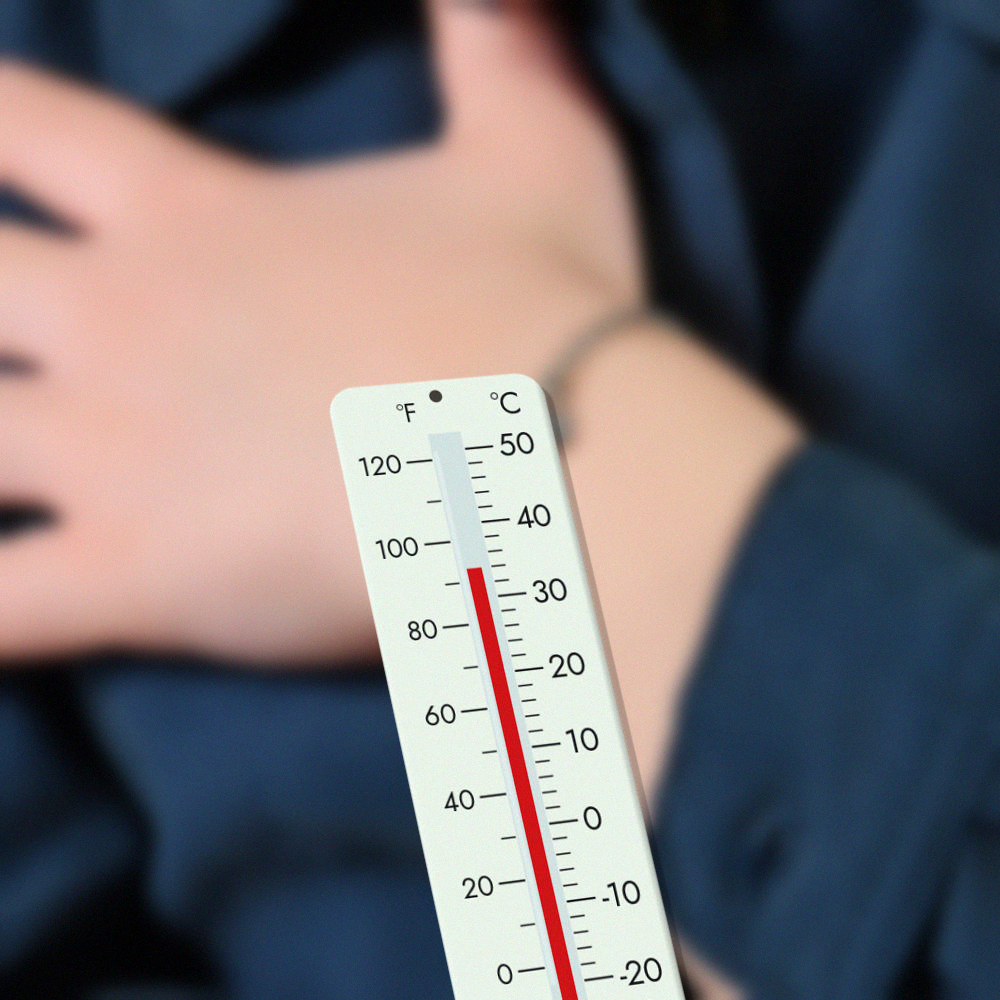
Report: 34 °C
